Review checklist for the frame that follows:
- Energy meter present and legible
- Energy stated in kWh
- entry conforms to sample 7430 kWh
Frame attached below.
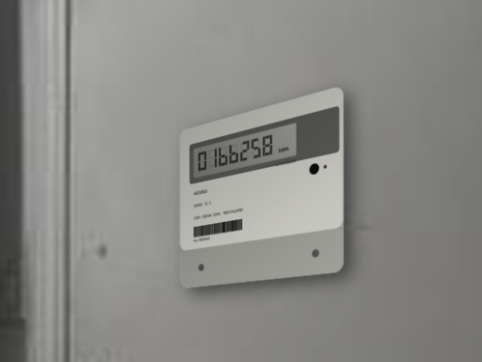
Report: 166258 kWh
